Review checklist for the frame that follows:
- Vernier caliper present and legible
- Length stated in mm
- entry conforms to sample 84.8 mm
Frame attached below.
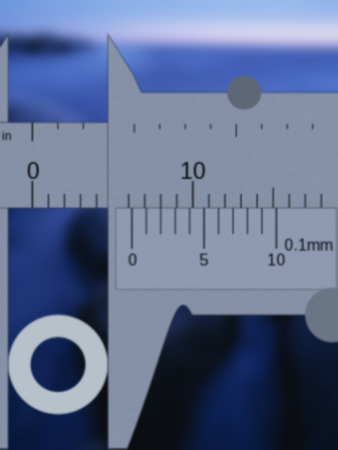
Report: 6.2 mm
